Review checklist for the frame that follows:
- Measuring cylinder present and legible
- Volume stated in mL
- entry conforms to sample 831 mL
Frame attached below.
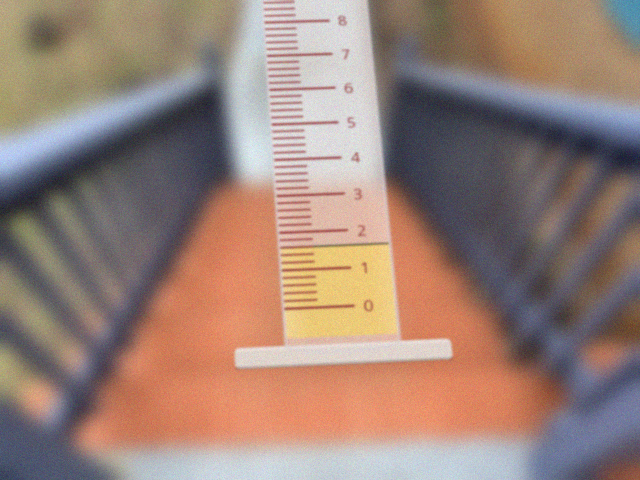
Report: 1.6 mL
